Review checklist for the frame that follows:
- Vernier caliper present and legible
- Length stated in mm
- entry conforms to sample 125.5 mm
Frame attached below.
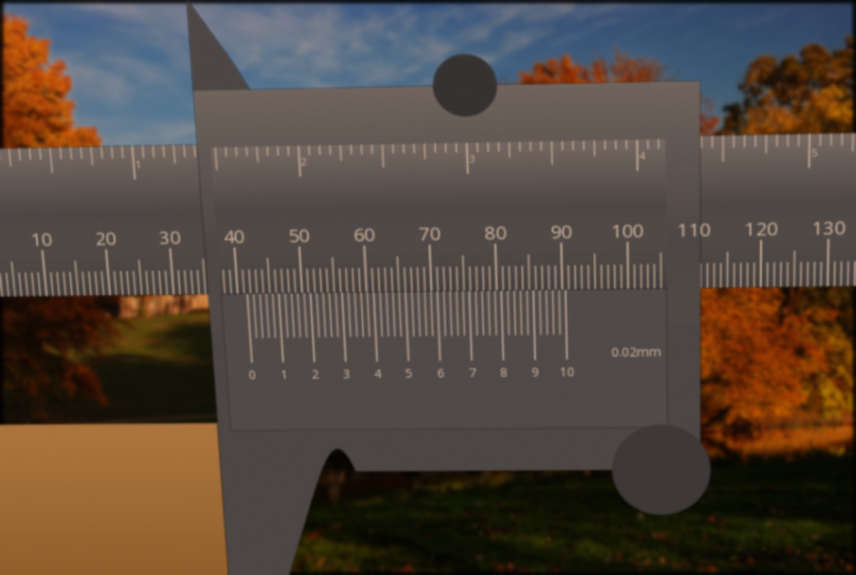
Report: 41.5 mm
